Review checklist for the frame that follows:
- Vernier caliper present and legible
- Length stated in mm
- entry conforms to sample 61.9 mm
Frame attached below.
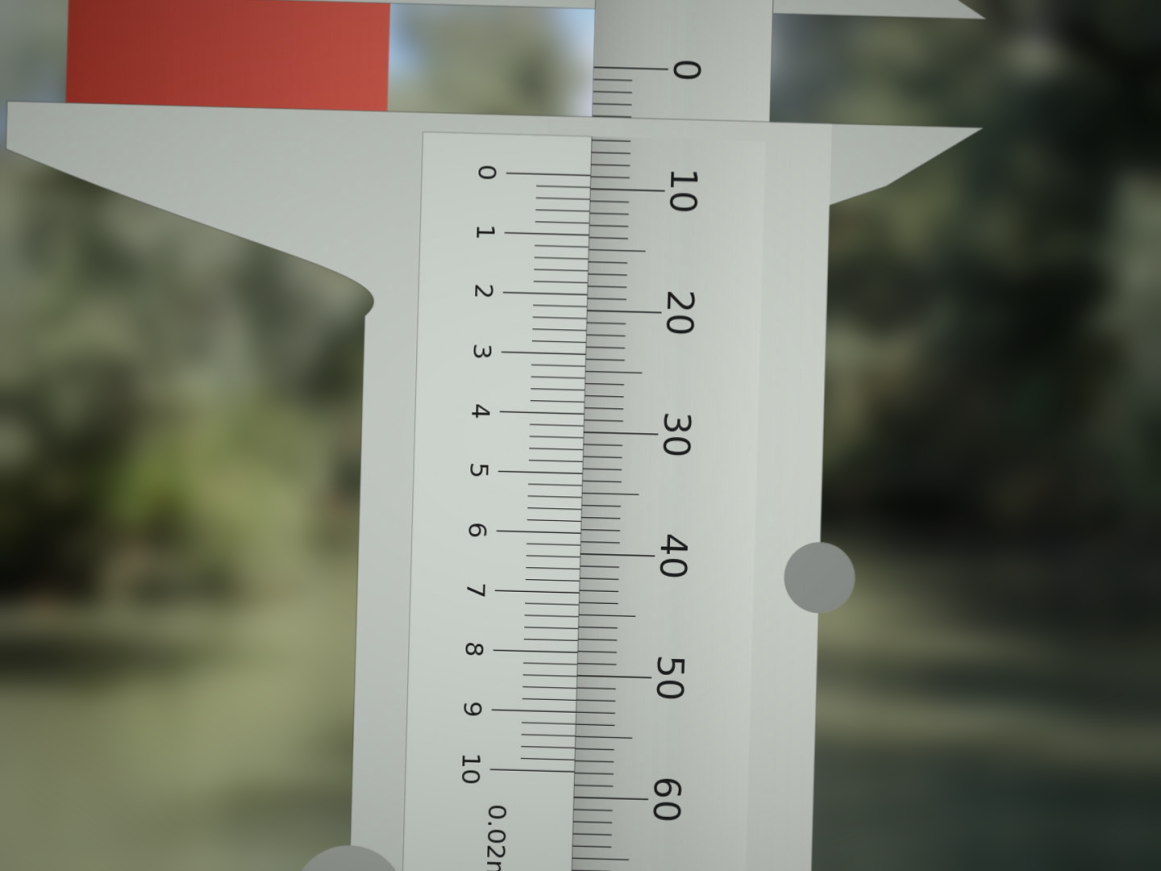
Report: 8.9 mm
